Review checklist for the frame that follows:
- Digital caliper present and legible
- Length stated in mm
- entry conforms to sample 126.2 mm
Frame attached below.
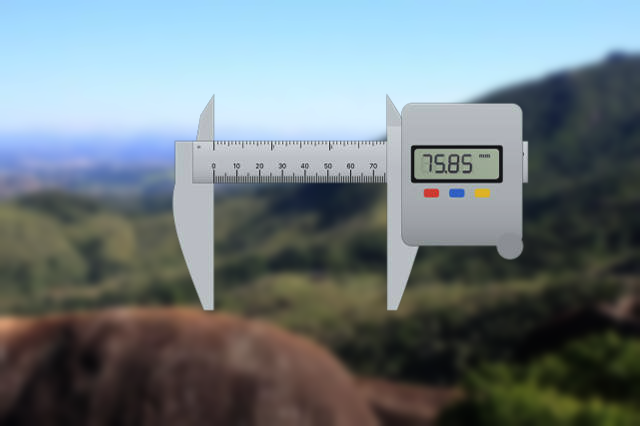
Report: 75.85 mm
